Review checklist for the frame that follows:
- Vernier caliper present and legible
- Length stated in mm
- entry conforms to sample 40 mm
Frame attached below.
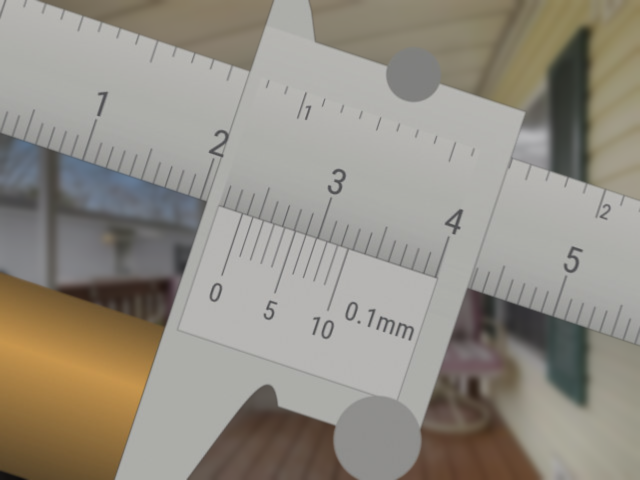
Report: 23.6 mm
